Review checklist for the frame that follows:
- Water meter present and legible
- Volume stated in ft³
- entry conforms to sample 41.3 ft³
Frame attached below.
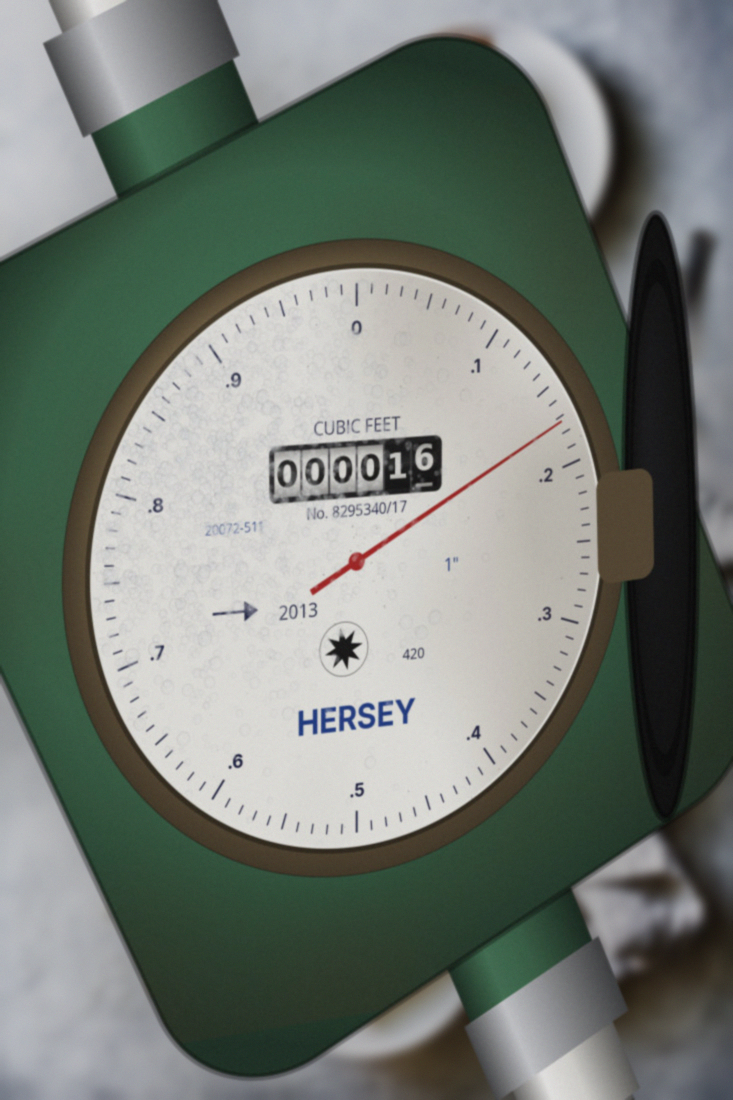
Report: 16.17 ft³
